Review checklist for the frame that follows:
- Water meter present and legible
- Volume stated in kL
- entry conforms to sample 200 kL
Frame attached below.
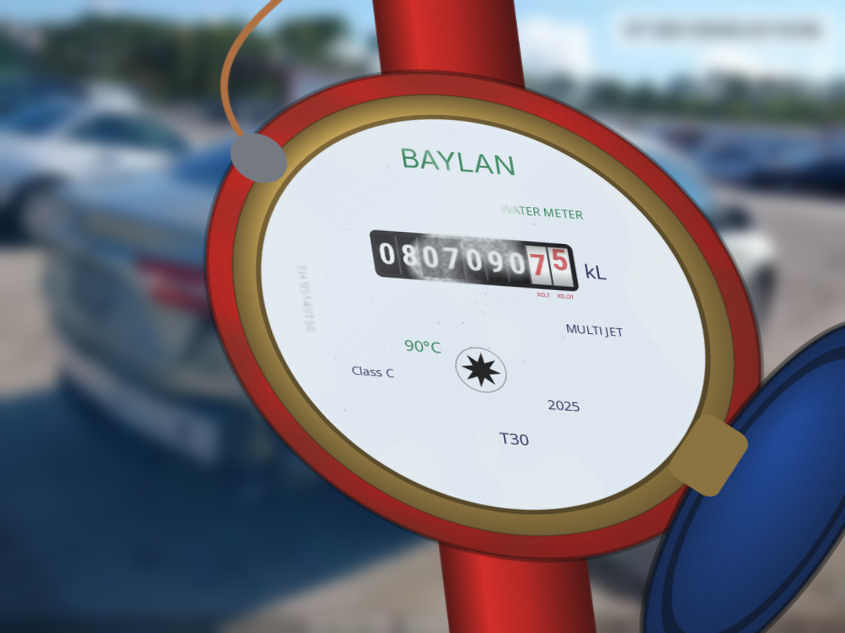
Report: 807090.75 kL
